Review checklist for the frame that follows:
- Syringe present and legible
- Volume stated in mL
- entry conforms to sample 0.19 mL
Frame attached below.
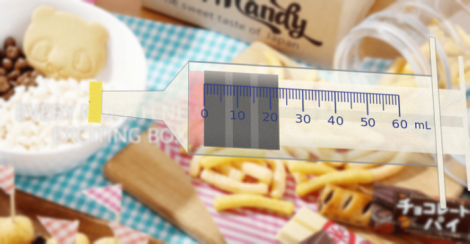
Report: 0 mL
